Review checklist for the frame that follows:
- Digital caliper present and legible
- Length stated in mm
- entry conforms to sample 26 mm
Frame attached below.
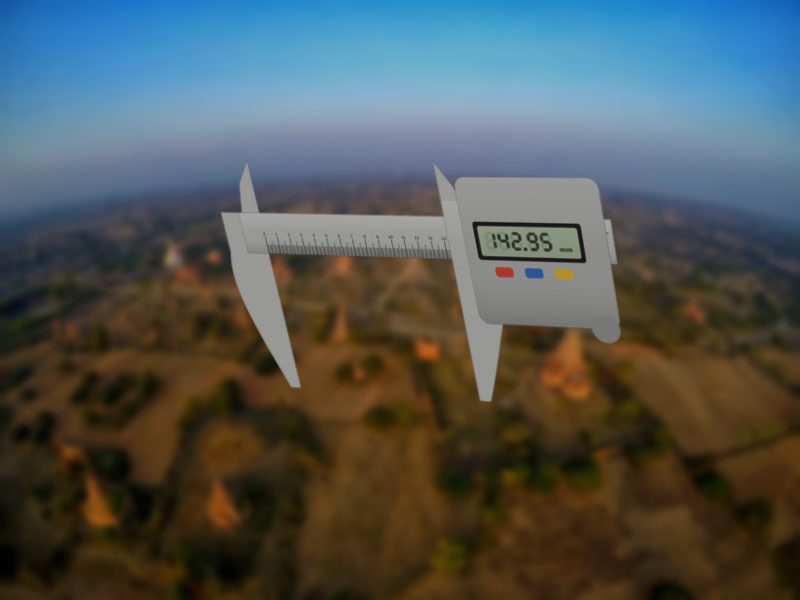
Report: 142.95 mm
